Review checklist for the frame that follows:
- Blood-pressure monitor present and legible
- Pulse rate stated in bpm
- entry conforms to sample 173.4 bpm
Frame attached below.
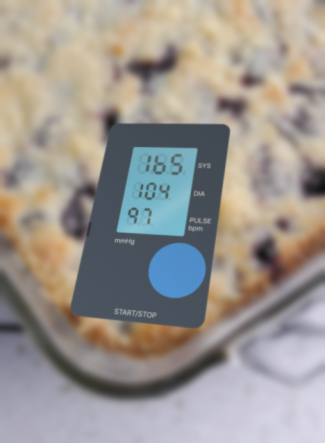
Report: 97 bpm
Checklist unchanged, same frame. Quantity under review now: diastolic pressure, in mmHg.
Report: 104 mmHg
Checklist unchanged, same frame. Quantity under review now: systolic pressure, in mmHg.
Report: 165 mmHg
